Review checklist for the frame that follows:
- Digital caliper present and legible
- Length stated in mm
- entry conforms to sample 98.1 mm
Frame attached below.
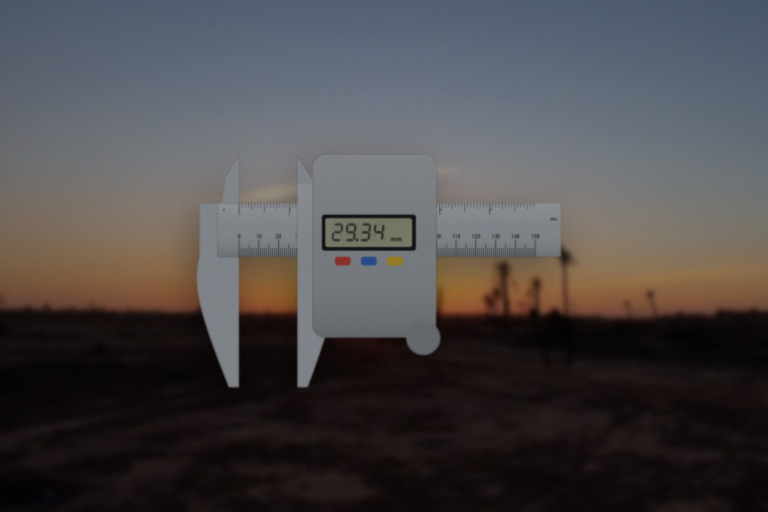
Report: 29.34 mm
